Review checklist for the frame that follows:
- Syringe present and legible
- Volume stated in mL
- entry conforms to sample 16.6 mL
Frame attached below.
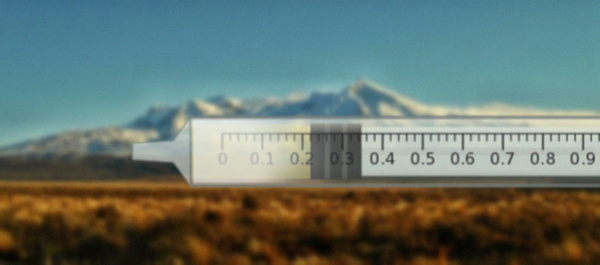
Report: 0.22 mL
